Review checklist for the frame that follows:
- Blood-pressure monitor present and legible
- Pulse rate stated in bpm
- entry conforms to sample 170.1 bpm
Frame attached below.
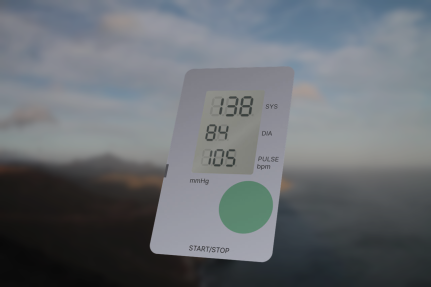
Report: 105 bpm
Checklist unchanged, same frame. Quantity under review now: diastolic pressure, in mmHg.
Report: 84 mmHg
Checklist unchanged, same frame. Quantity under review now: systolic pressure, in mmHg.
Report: 138 mmHg
